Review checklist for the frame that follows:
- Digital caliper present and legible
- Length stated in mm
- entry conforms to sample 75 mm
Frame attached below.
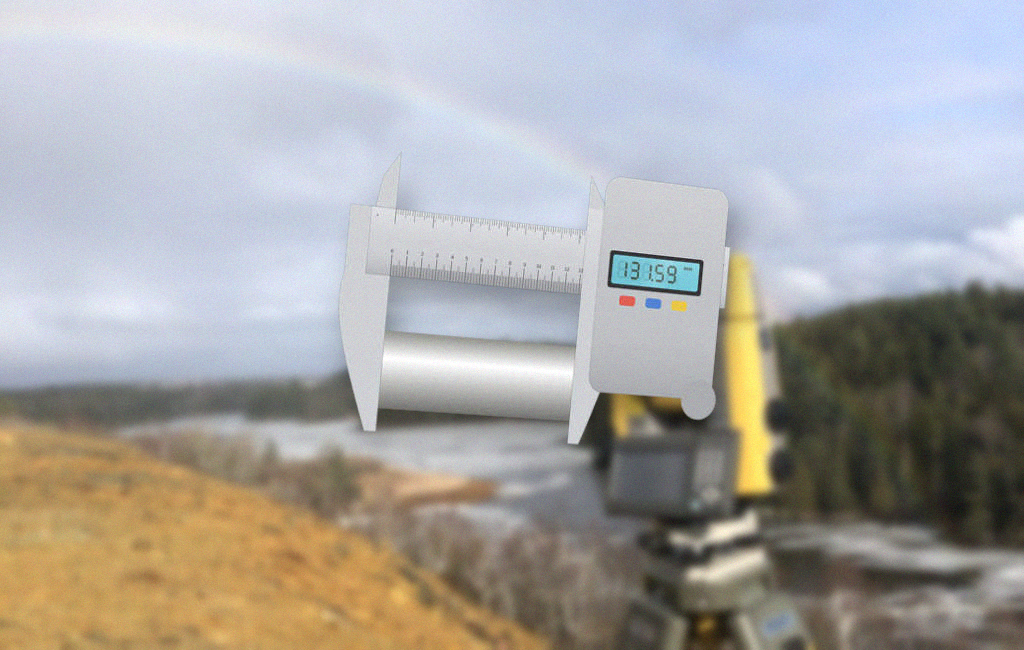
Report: 131.59 mm
